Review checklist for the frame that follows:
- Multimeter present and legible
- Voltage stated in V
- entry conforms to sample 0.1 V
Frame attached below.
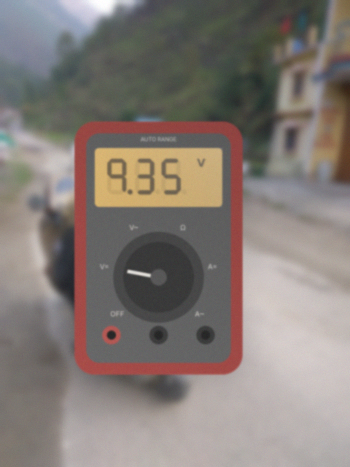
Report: 9.35 V
